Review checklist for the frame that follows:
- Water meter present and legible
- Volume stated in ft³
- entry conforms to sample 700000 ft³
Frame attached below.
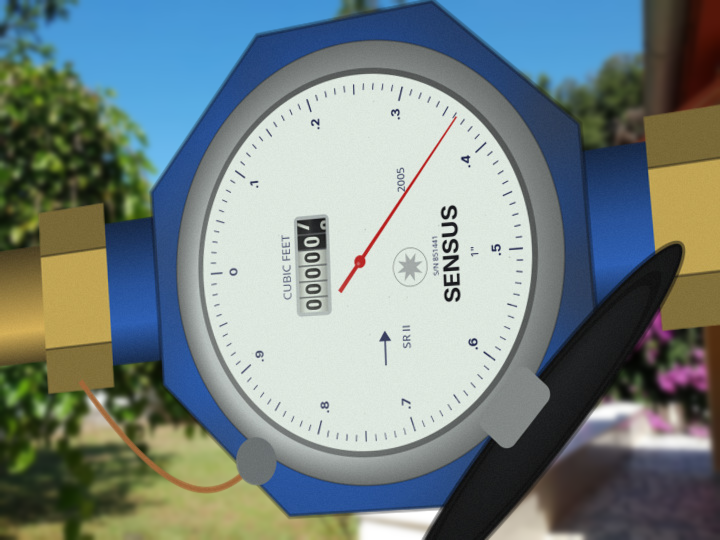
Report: 7.36 ft³
